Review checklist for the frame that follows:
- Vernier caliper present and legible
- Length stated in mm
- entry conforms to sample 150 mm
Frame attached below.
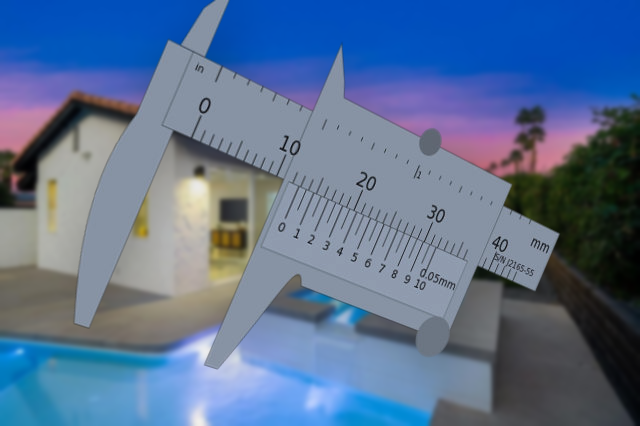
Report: 12.8 mm
